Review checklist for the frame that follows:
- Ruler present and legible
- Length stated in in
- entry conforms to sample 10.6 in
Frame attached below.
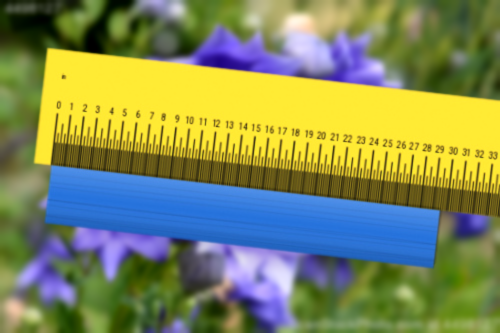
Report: 29.5 in
